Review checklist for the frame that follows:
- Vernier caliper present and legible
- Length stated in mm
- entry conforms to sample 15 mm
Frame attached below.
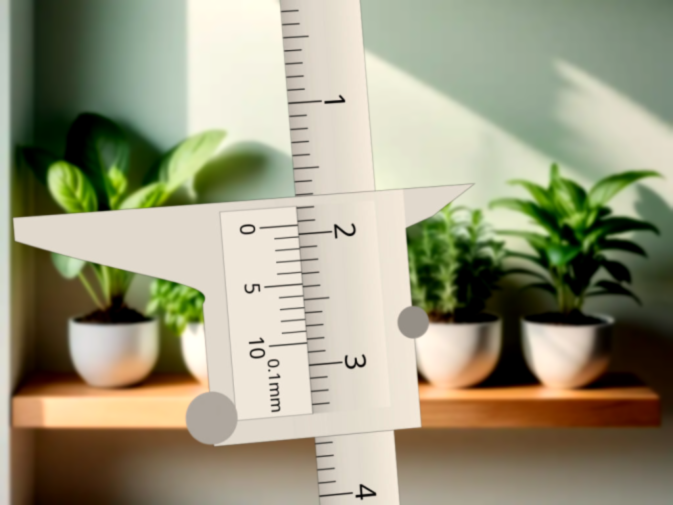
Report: 19.3 mm
